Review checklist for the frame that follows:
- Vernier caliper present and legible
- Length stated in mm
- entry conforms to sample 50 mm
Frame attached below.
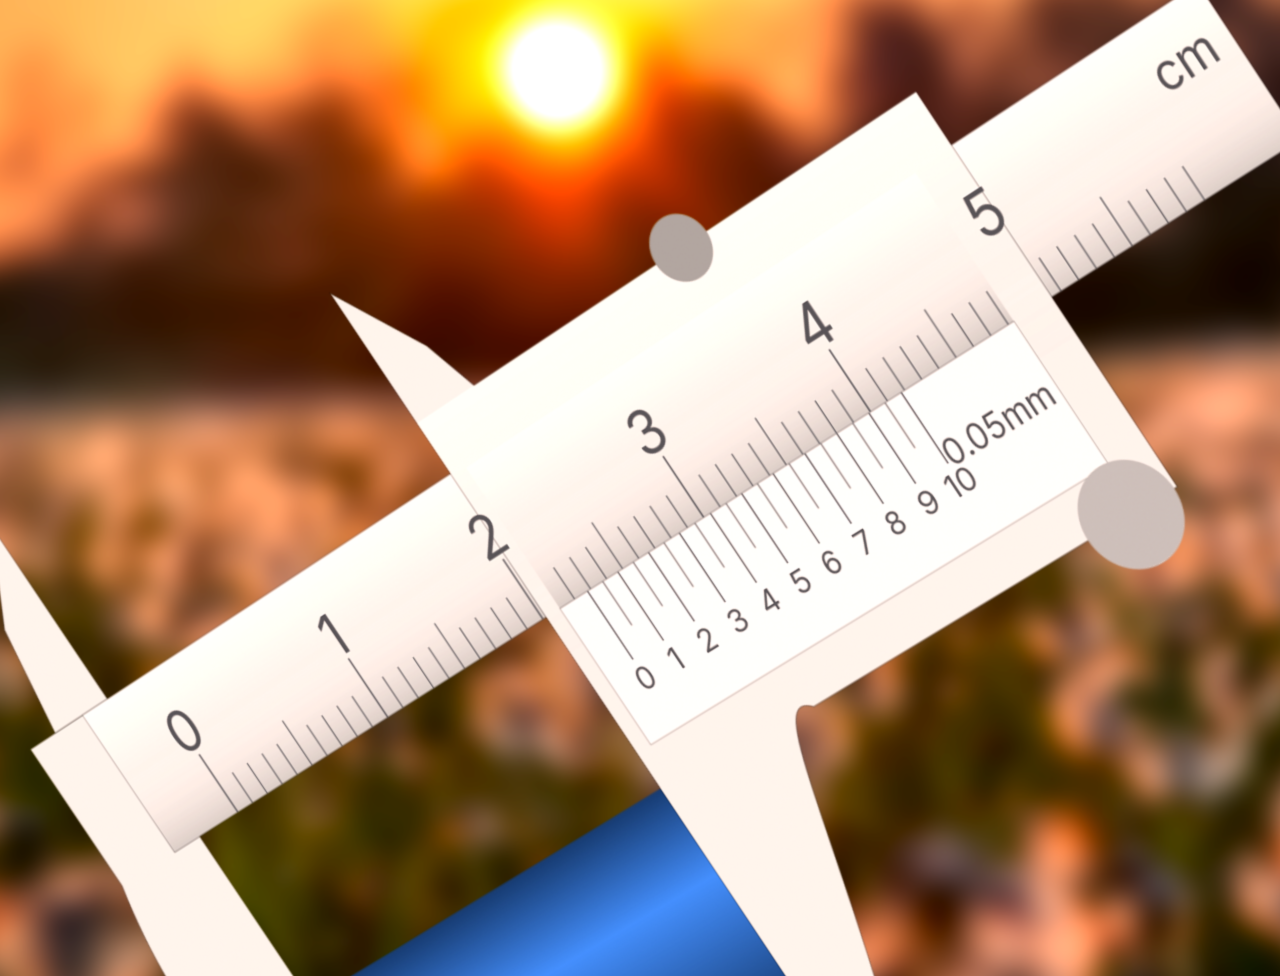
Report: 22.8 mm
